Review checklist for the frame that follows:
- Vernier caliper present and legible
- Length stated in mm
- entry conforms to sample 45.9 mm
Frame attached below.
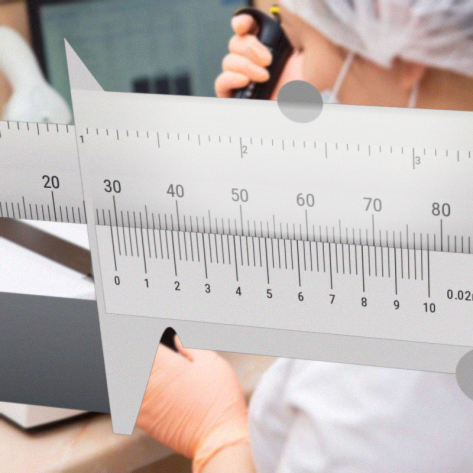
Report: 29.0 mm
